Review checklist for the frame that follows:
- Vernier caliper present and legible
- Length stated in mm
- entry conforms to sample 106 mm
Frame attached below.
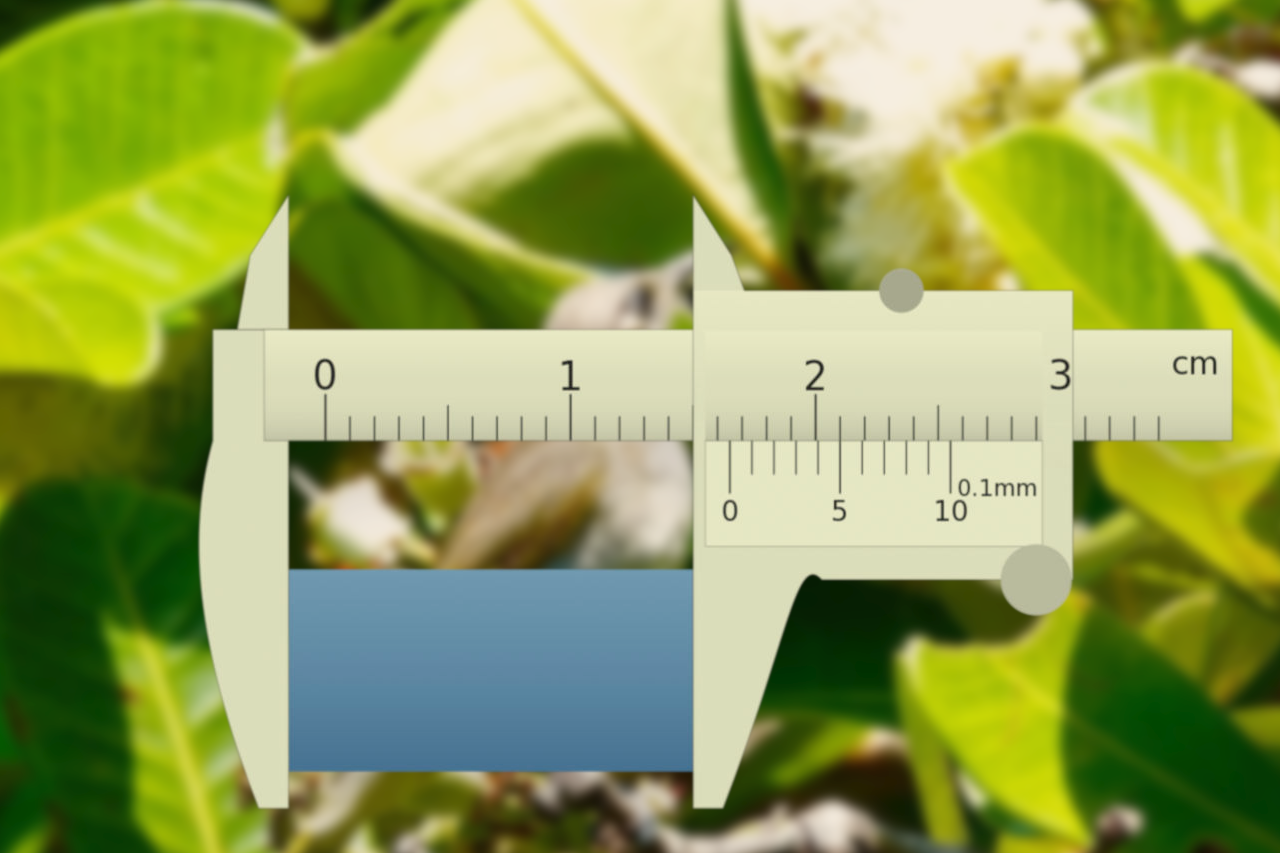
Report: 16.5 mm
